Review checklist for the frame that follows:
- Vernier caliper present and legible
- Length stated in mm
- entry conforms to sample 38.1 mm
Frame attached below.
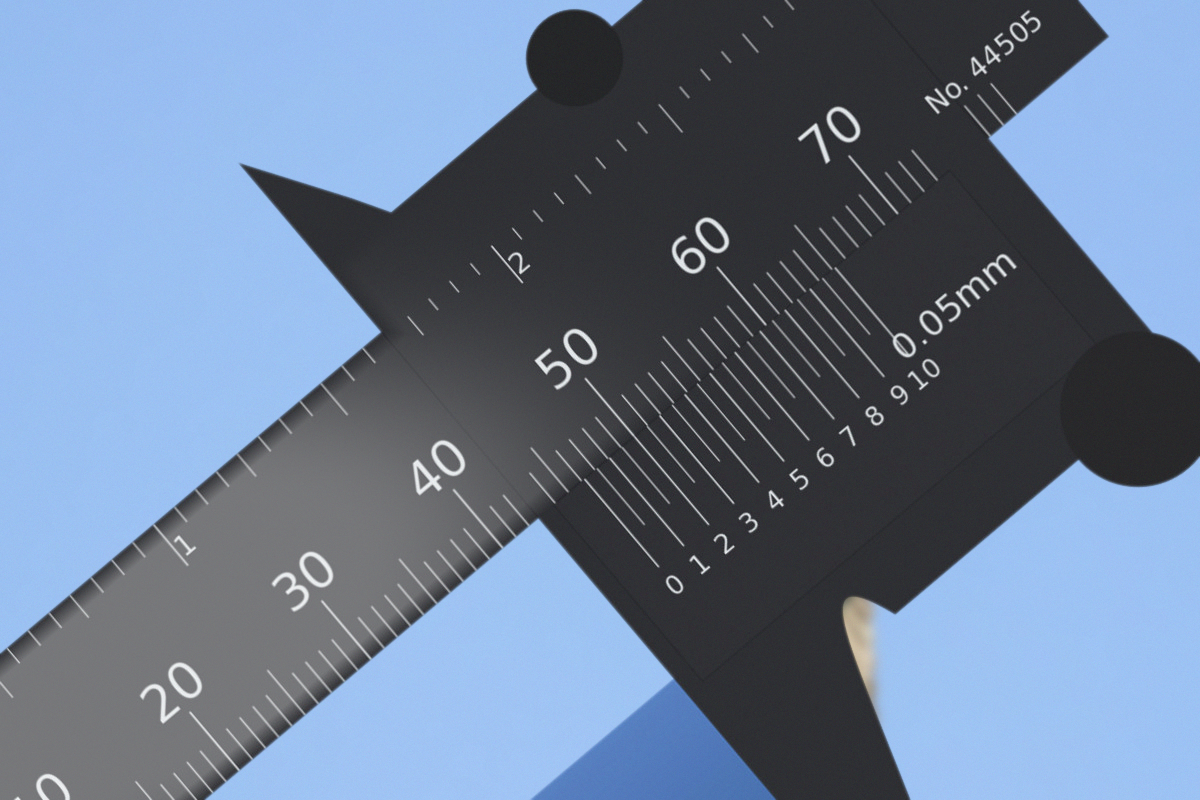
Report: 46.2 mm
